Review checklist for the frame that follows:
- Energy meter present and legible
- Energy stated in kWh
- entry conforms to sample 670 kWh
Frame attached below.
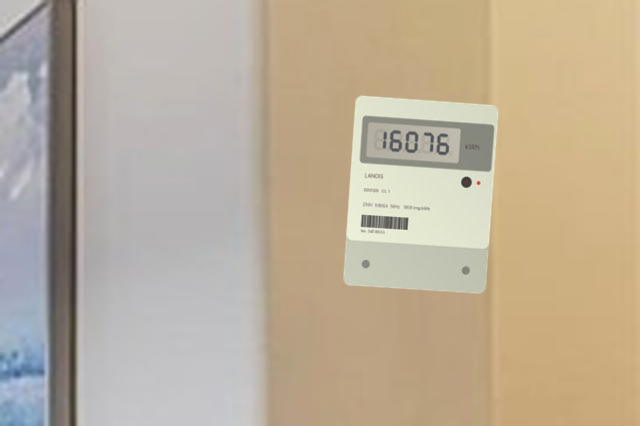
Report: 16076 kWh
